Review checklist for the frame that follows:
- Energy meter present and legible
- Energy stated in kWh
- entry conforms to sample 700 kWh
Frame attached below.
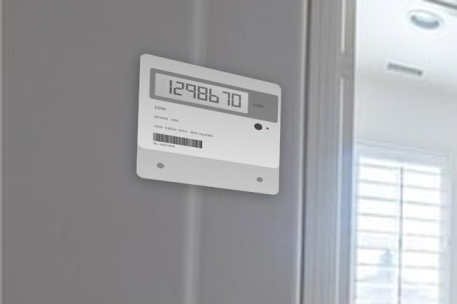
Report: 1298670 kWh
